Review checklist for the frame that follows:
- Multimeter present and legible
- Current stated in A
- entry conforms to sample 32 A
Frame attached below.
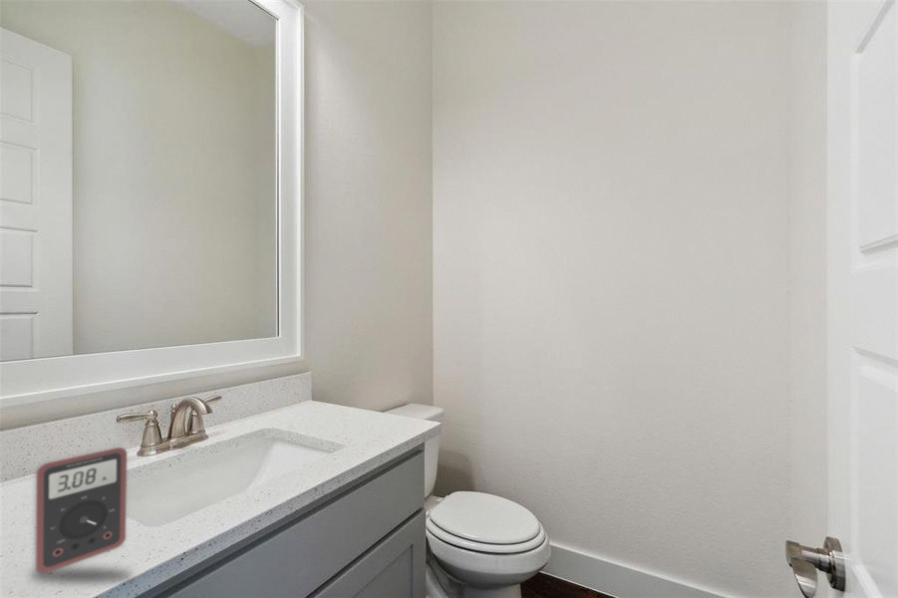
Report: 3.08 A
